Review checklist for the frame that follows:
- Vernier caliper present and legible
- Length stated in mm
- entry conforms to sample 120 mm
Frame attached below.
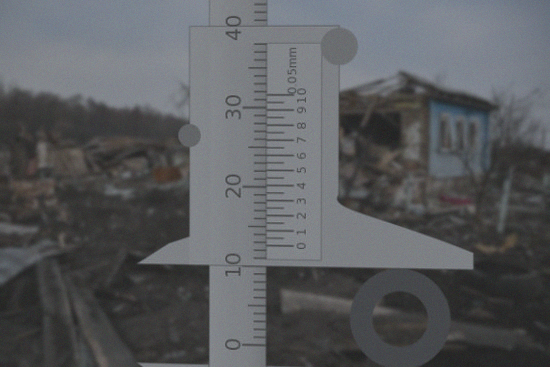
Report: 12.6 mm
